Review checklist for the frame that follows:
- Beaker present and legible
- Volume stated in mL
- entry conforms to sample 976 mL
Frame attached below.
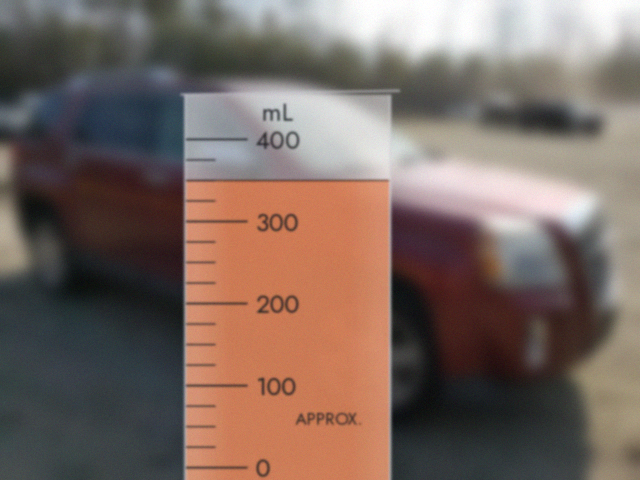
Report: 350 mL
